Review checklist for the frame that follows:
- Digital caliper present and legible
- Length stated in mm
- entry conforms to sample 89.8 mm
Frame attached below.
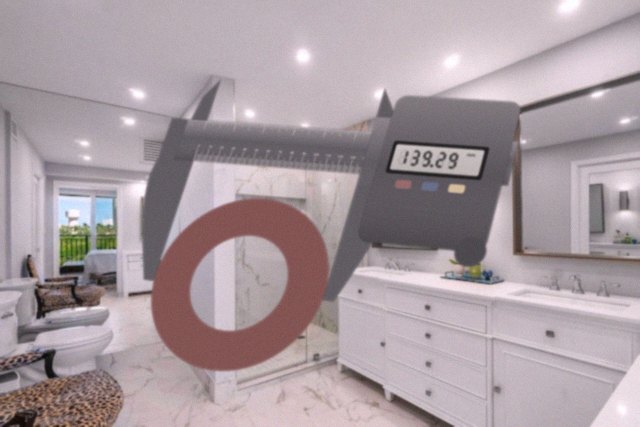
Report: 139.29 mm
